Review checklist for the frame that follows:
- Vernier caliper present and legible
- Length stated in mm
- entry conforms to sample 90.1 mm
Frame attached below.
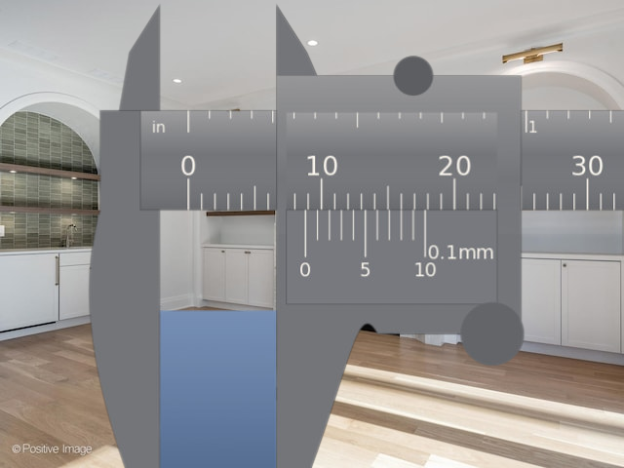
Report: 8.8 mm
